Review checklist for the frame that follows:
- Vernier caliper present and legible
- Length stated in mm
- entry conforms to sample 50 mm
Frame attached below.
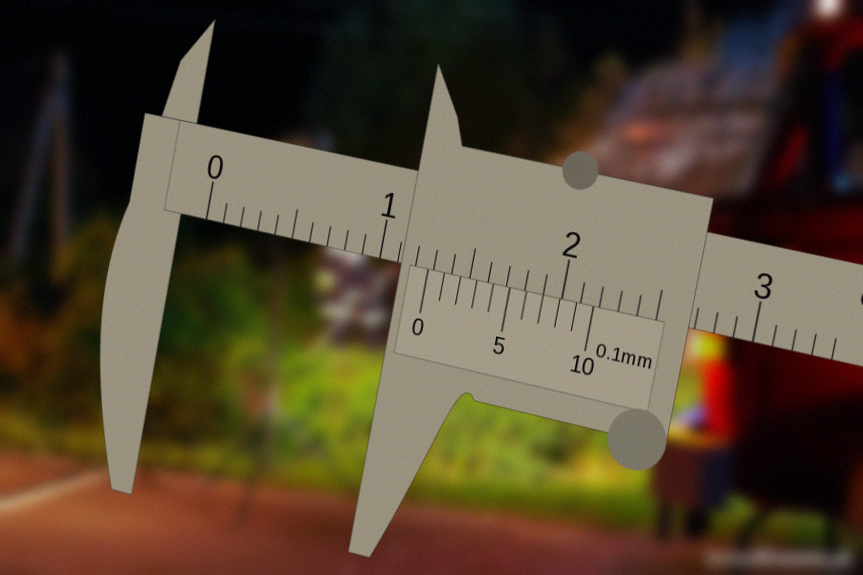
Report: 12.7 mm
